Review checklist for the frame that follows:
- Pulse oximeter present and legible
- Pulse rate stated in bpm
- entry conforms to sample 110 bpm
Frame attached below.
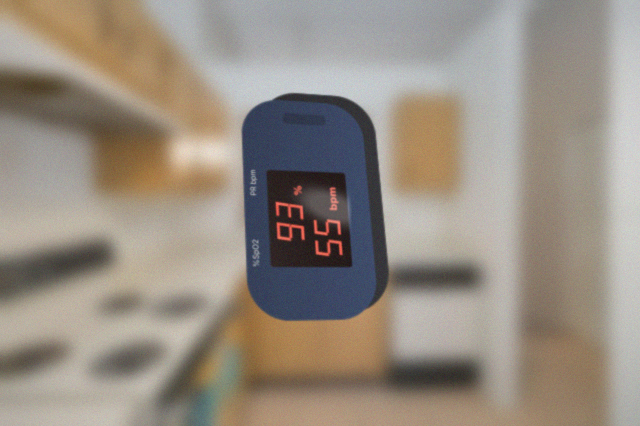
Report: 55 bpm
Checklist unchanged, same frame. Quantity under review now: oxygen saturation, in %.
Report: 93 %
